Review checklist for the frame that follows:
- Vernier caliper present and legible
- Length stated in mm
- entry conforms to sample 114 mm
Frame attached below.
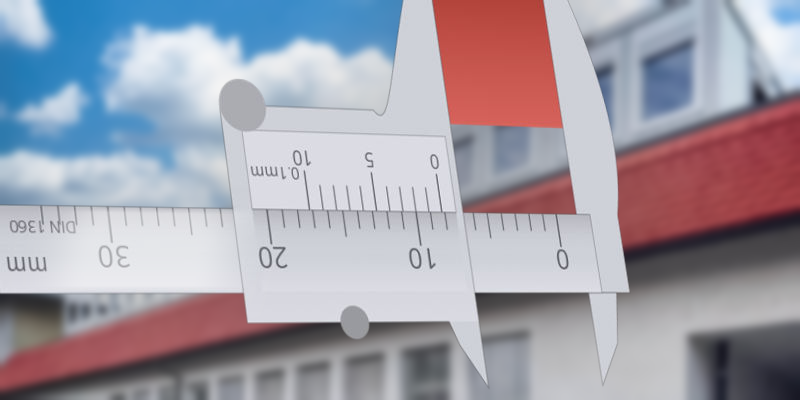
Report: 8.2 mm
